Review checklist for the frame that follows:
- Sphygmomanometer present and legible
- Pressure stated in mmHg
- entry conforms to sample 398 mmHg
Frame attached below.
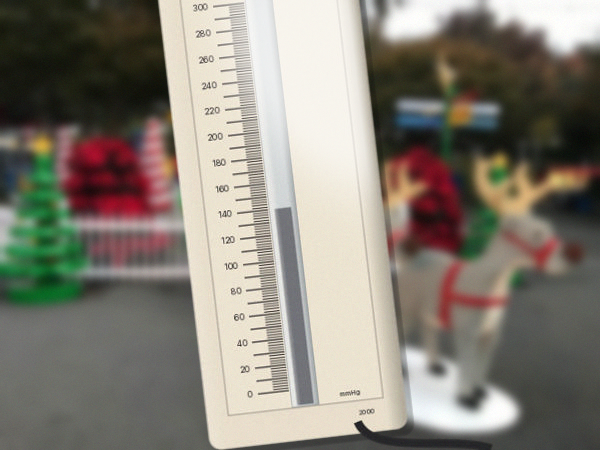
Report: 140 mmHg
